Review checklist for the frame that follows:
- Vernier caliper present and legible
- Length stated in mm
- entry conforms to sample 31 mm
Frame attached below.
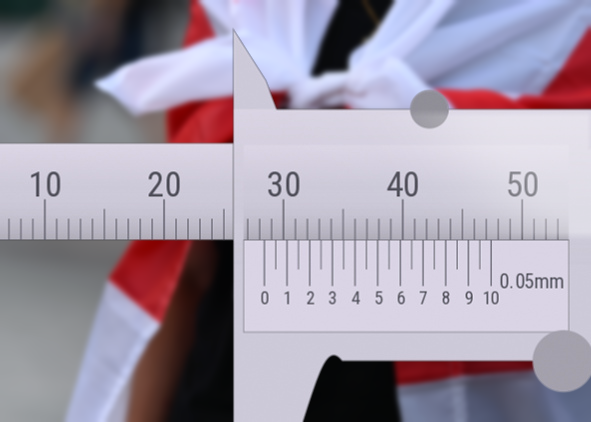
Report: 28.4 mm
